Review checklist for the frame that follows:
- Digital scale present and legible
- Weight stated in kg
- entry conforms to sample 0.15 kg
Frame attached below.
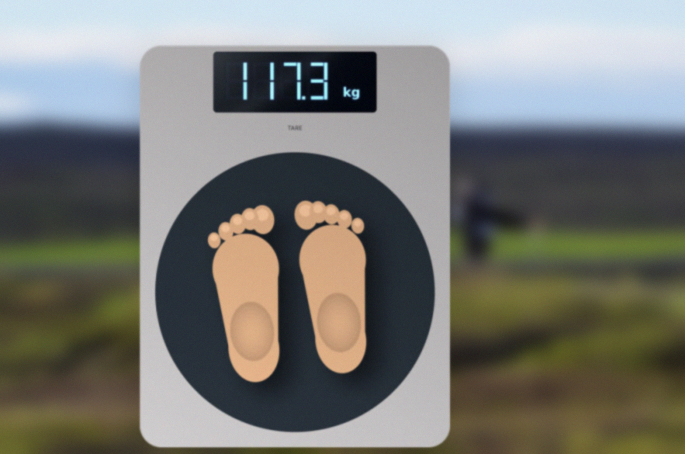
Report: 117.3 kg
